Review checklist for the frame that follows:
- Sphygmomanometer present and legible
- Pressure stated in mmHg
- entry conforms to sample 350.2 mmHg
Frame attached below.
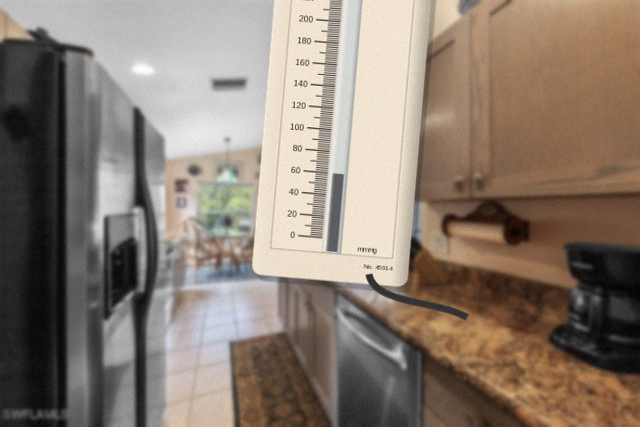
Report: 60 mmHg
